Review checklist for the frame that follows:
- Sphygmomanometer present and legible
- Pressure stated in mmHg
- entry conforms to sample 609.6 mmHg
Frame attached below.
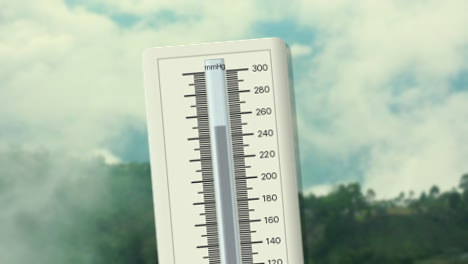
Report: 250 mmHg
